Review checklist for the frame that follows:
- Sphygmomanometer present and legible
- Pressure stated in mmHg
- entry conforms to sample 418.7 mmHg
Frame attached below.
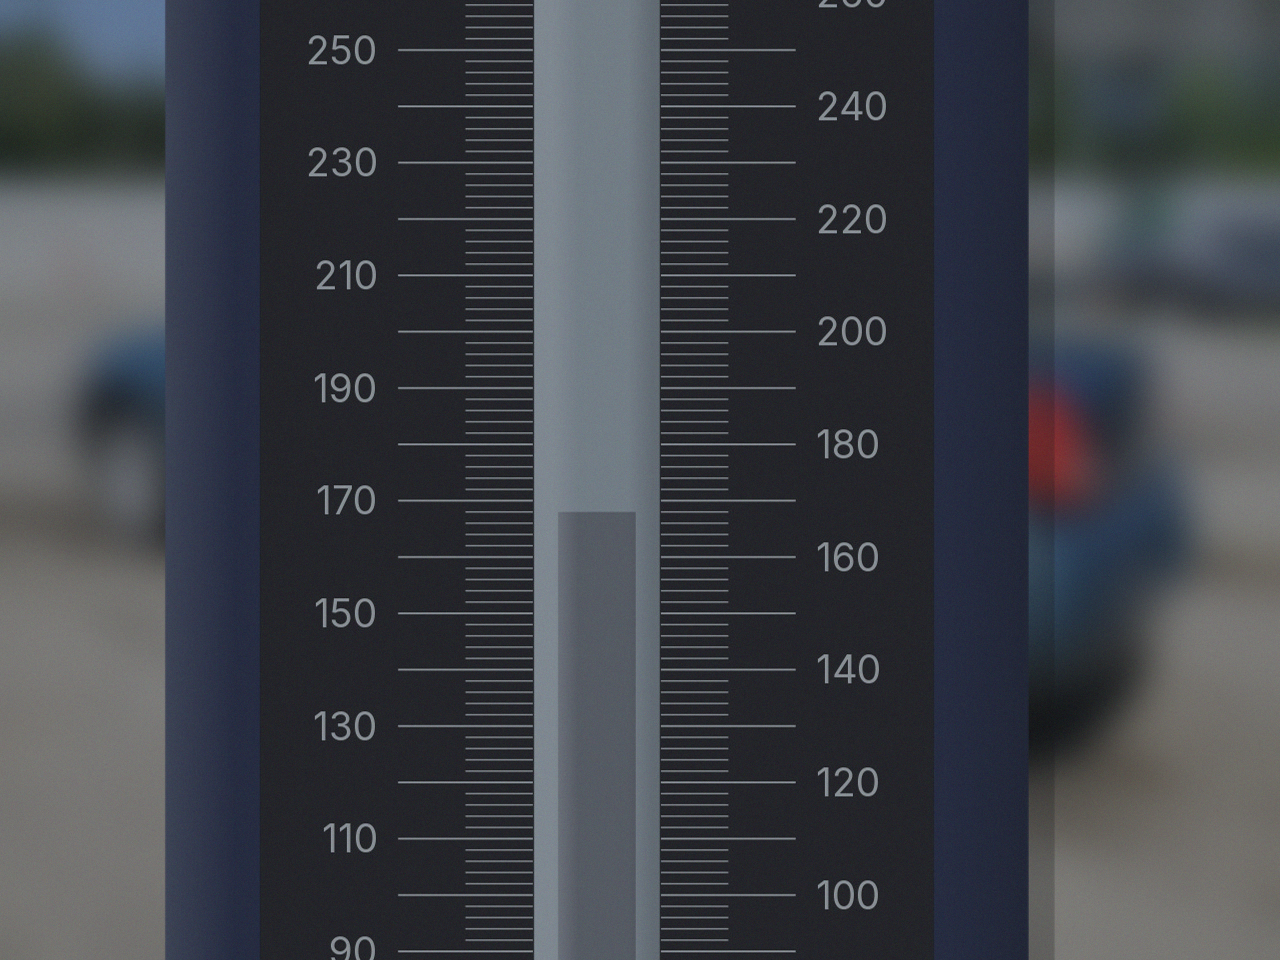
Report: 168 mmHg
